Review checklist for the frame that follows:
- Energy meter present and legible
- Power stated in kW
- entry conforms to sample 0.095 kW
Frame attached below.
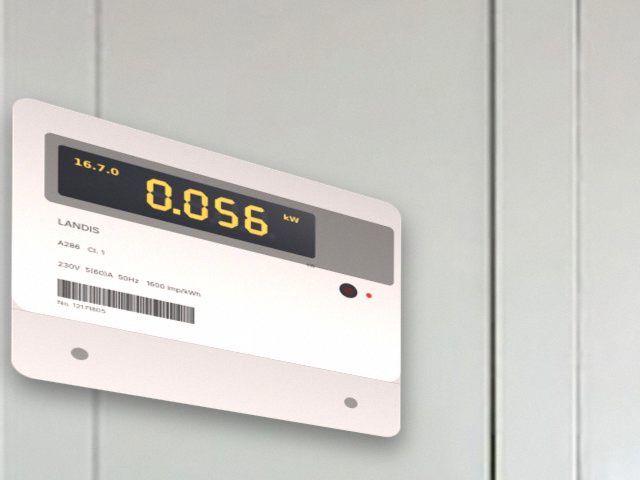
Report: 0.056 kW
